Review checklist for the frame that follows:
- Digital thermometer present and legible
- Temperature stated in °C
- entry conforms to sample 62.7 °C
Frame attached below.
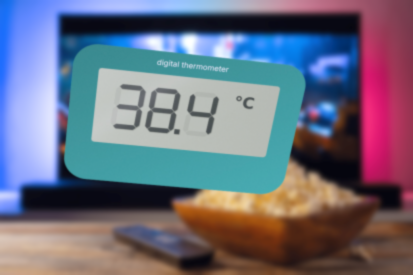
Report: 38.4 °C
